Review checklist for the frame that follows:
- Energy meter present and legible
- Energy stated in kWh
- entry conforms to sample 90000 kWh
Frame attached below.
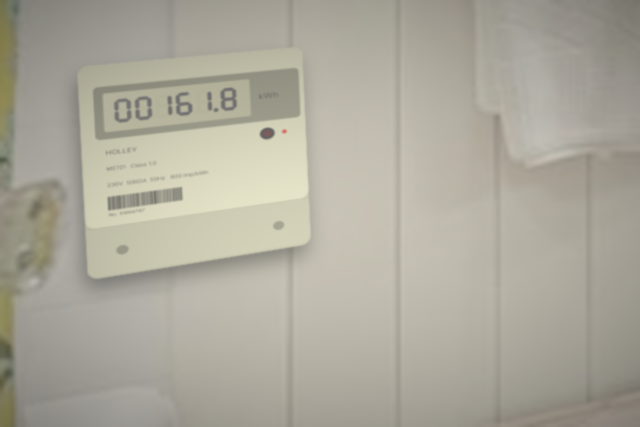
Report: 161.8 kWh
